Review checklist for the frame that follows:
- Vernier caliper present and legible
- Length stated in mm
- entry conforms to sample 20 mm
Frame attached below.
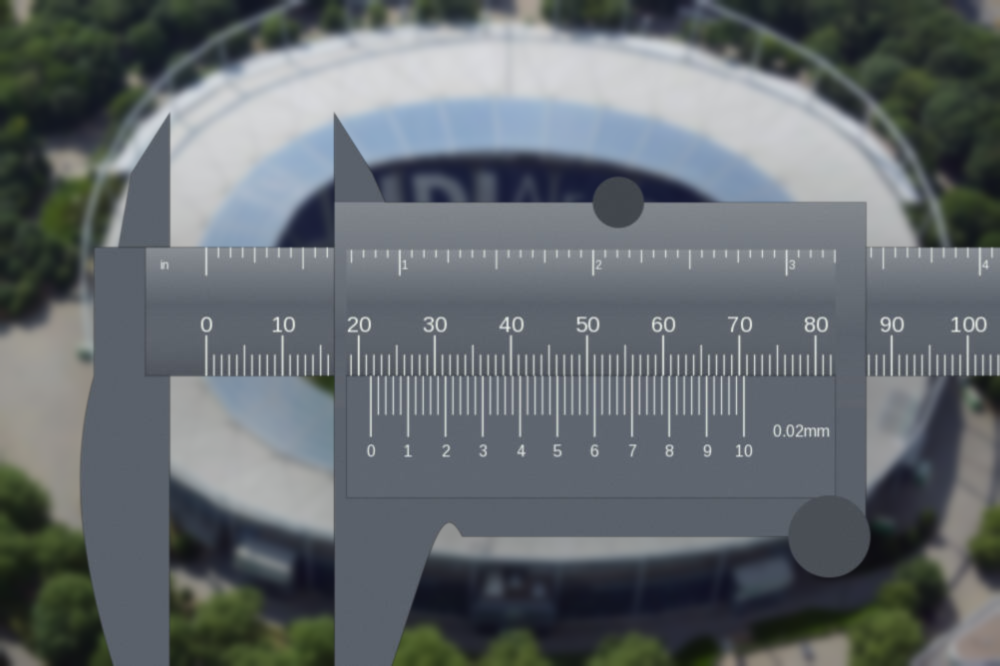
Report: 21.6 mm
